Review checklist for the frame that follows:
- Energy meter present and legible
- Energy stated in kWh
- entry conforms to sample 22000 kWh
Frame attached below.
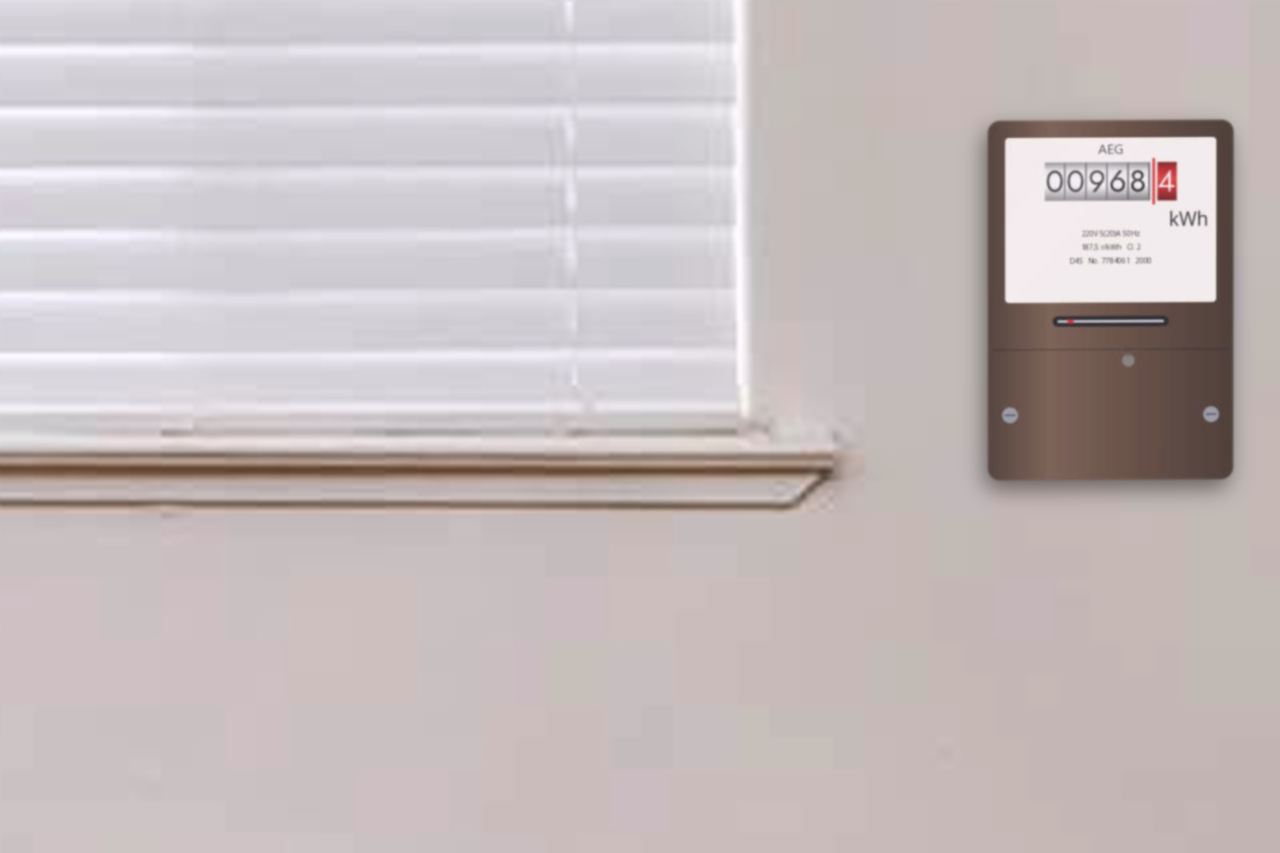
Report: 968.4 kWh
